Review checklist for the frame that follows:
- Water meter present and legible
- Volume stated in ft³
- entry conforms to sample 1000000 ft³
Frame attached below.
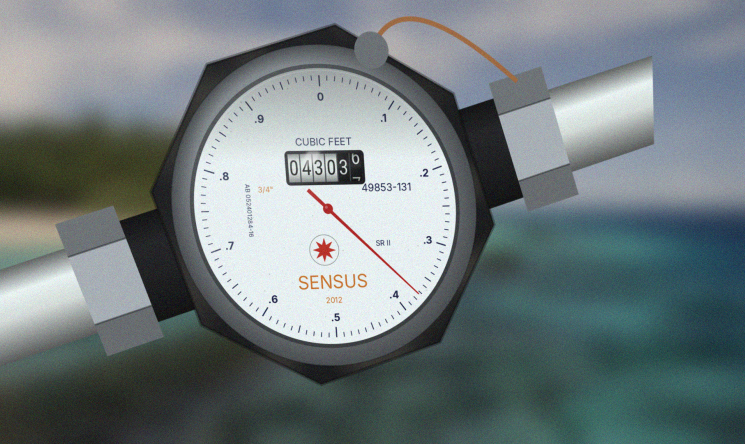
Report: 43036.37 ft³
